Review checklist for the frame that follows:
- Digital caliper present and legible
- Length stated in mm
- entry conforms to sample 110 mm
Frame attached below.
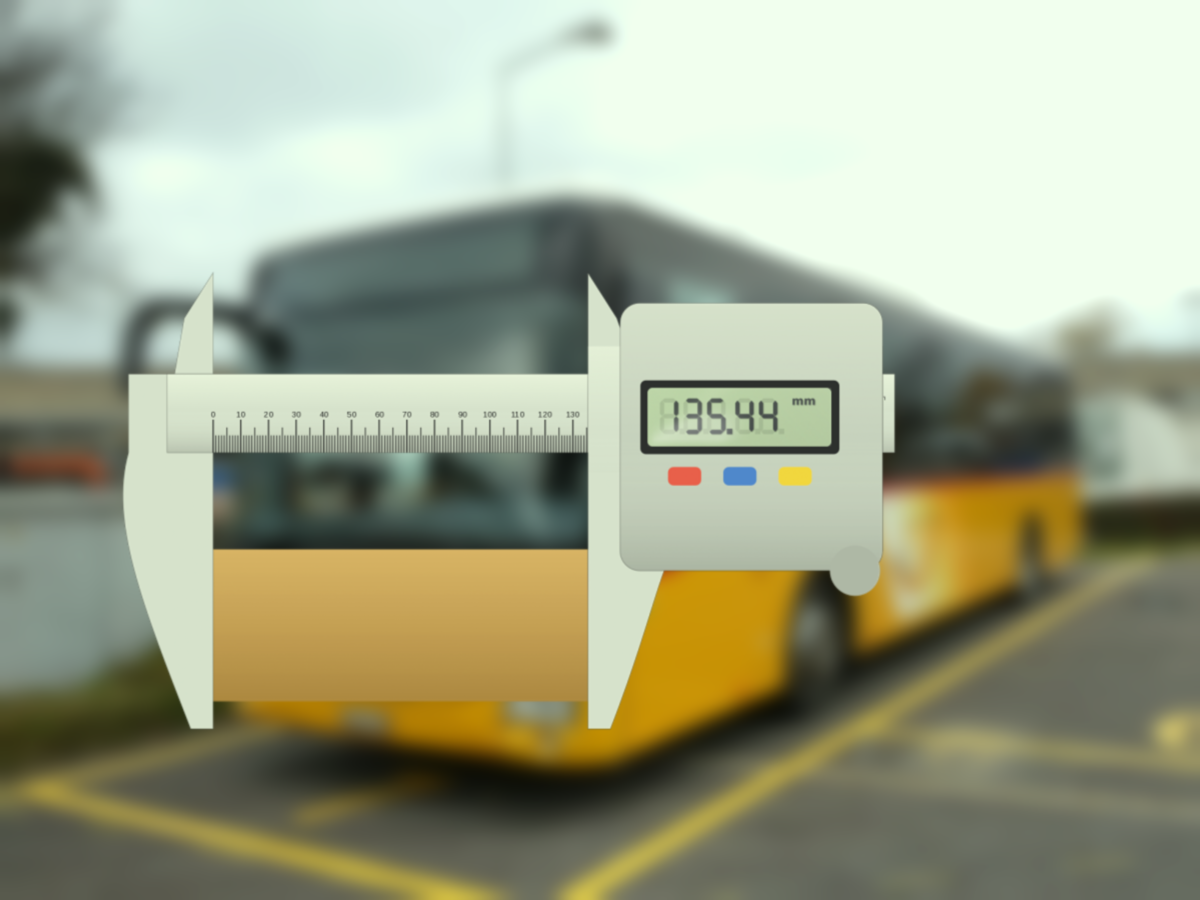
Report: 135.44 mm
